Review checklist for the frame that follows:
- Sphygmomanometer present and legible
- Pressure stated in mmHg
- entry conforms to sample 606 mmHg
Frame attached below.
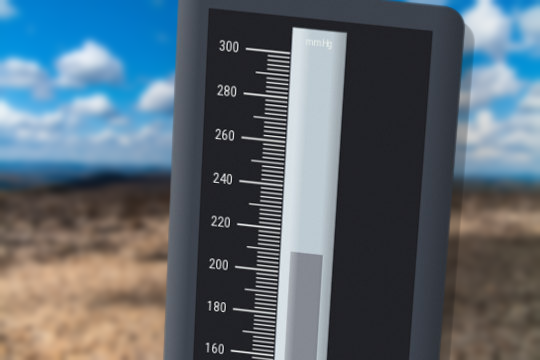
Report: 210 mmHg
